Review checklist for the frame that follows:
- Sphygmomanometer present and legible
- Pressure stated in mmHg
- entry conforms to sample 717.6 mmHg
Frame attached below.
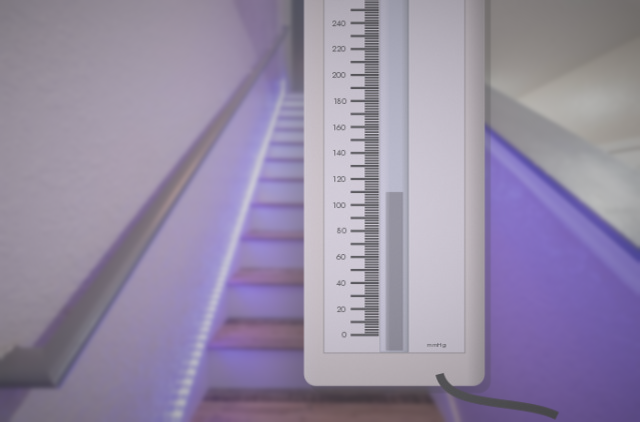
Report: 110 mmHg
